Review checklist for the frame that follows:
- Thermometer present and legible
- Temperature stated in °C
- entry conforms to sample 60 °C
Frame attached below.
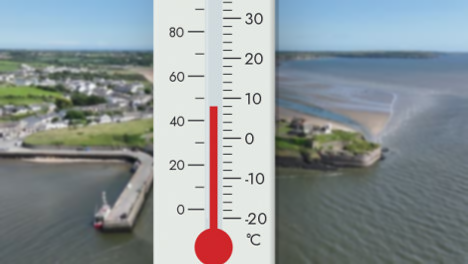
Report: 8 °C
